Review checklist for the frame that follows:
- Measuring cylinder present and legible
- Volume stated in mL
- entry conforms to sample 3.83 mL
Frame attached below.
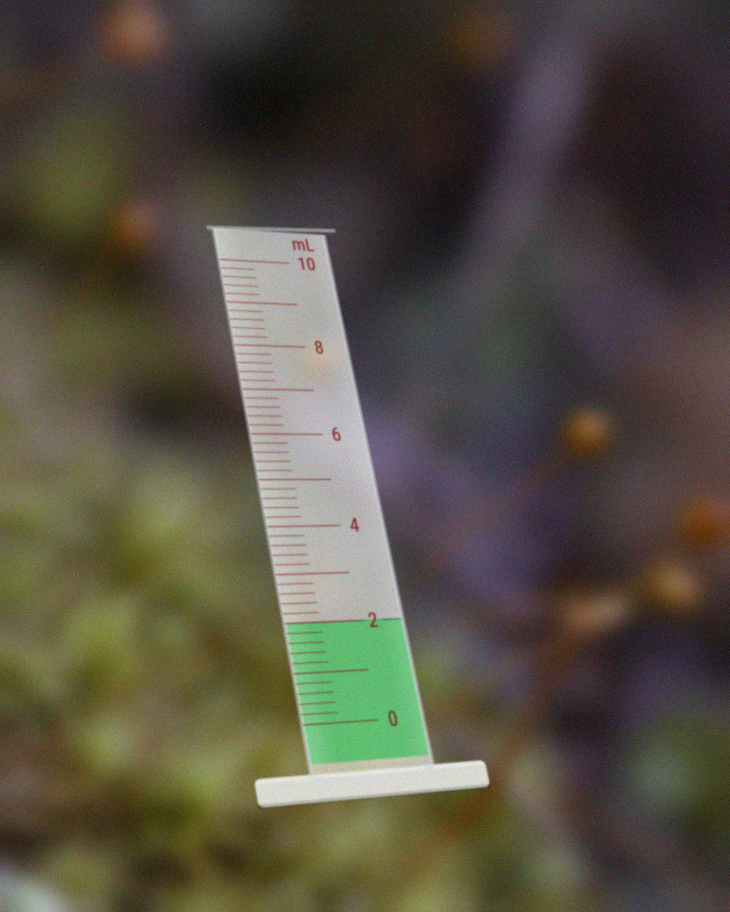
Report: 2 mL
